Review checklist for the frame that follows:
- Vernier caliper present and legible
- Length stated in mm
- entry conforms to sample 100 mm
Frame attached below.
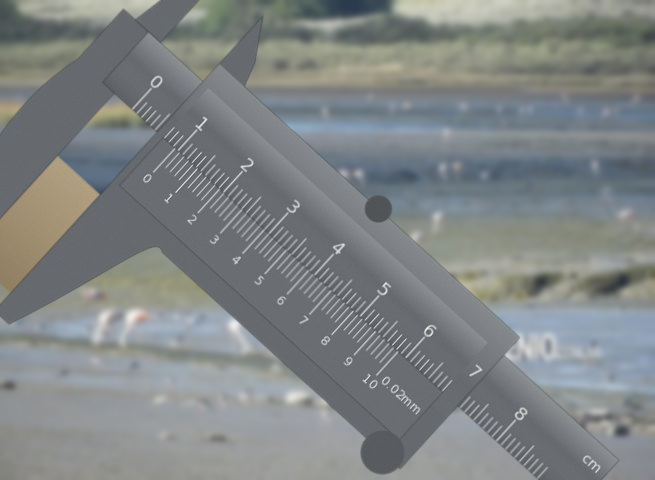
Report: 9.4 mm
